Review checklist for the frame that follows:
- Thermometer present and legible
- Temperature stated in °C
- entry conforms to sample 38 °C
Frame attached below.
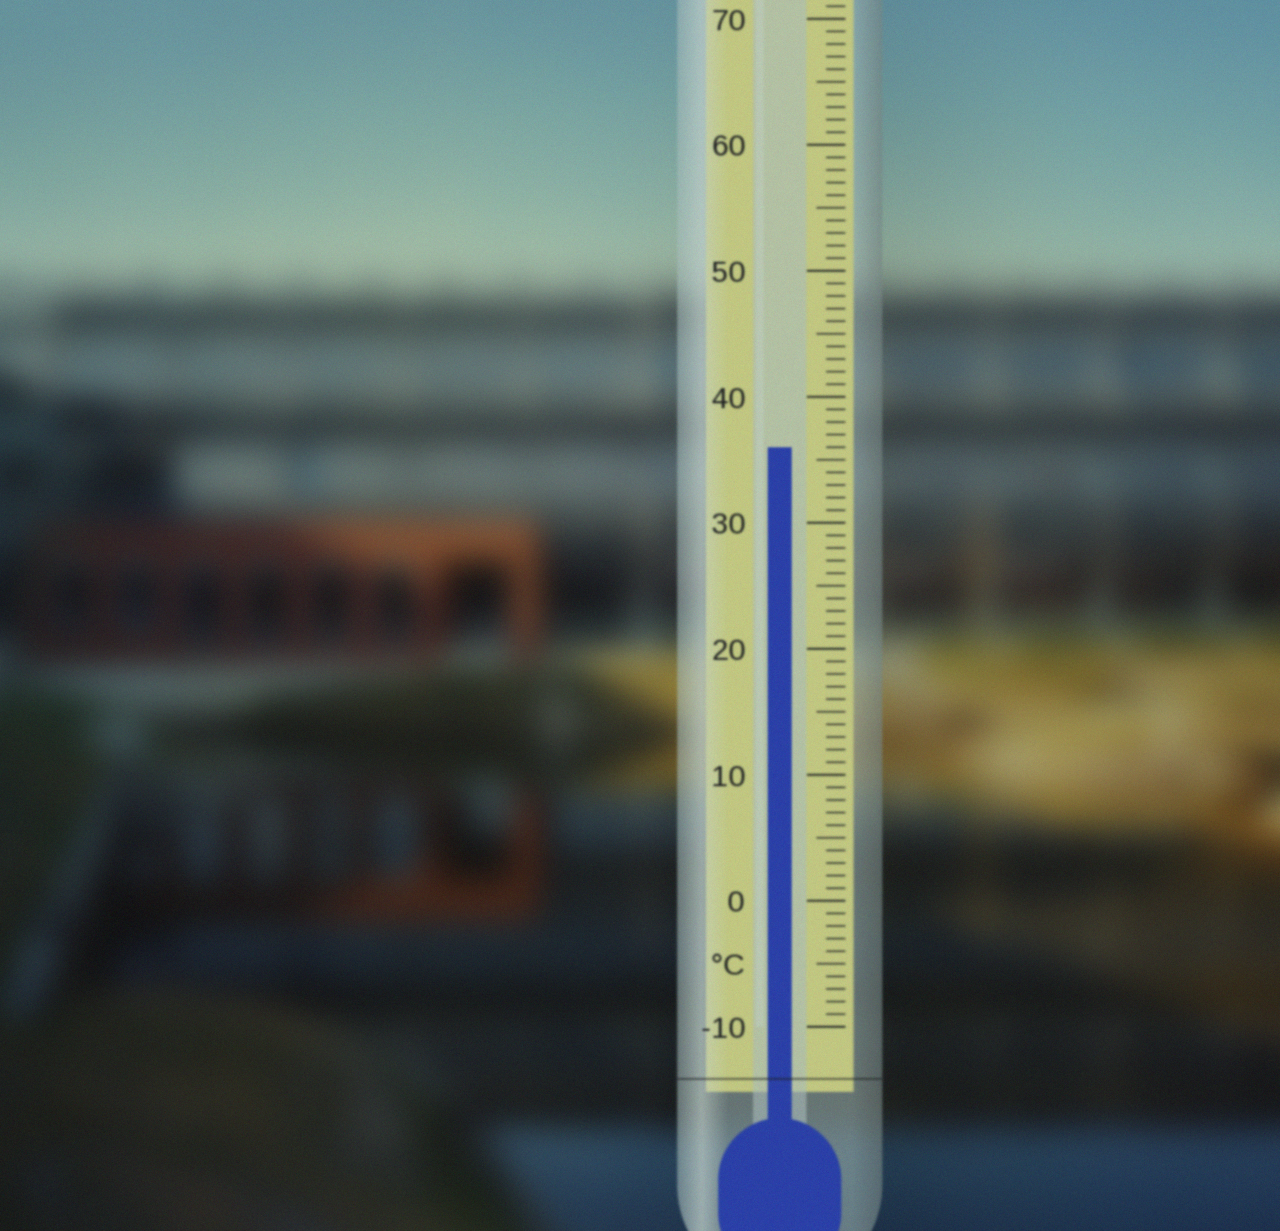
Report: 36 °C
